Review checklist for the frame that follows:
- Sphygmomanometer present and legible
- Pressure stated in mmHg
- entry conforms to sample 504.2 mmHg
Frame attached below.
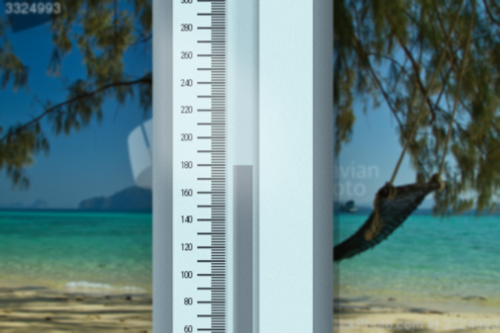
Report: 180 mmHg
